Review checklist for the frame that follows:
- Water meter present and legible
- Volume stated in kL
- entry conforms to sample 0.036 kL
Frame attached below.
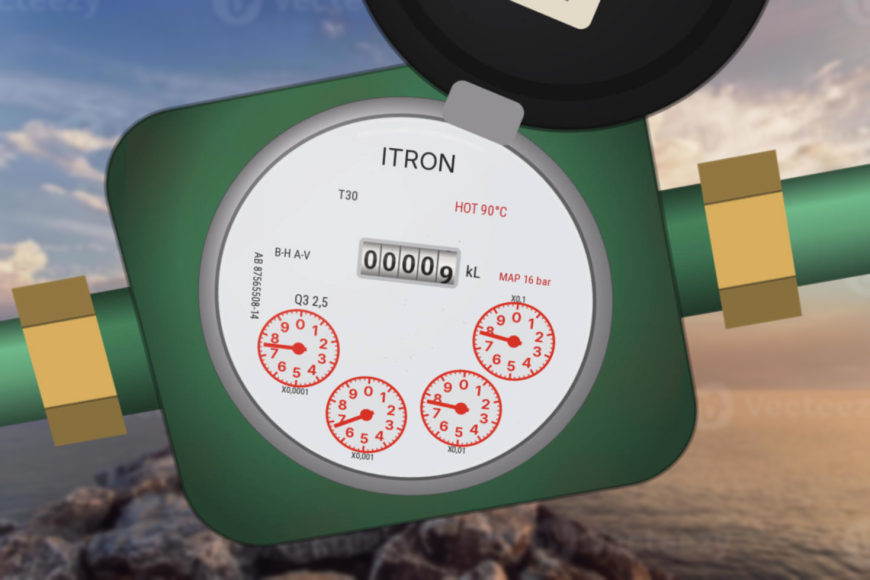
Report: 8.7767 kL
